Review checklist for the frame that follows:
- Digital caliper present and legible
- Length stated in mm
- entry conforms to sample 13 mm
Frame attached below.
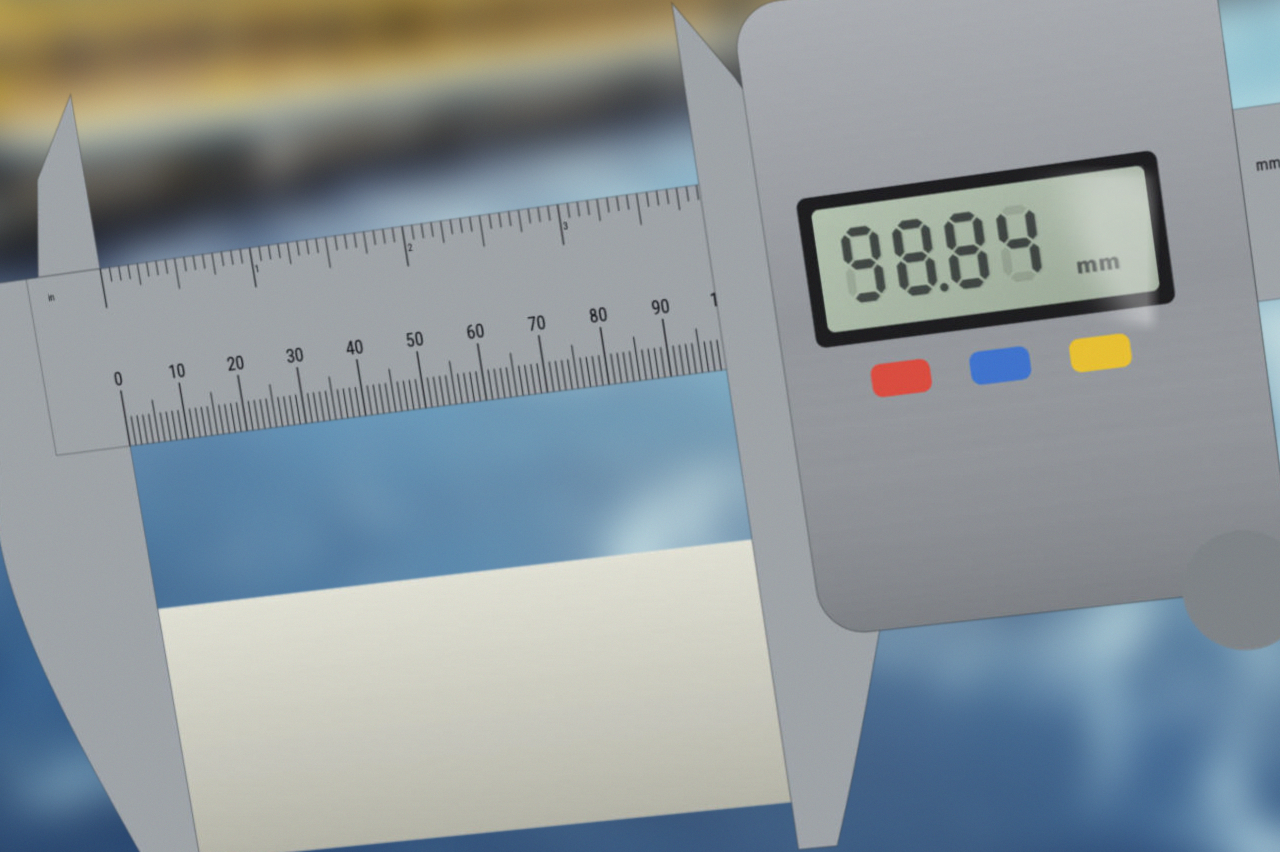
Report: 98.84 mm
